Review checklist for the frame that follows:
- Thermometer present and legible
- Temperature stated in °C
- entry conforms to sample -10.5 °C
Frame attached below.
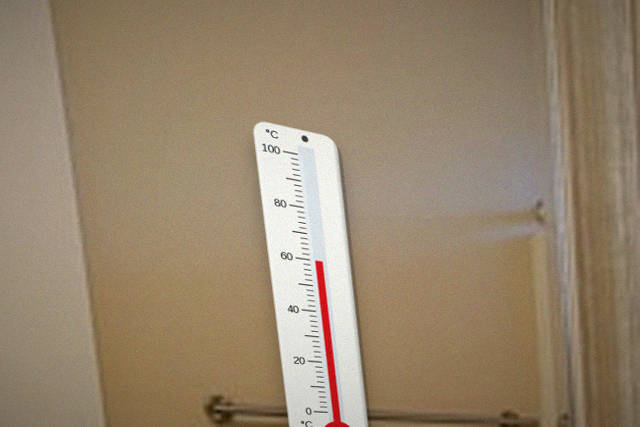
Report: 60 °C
